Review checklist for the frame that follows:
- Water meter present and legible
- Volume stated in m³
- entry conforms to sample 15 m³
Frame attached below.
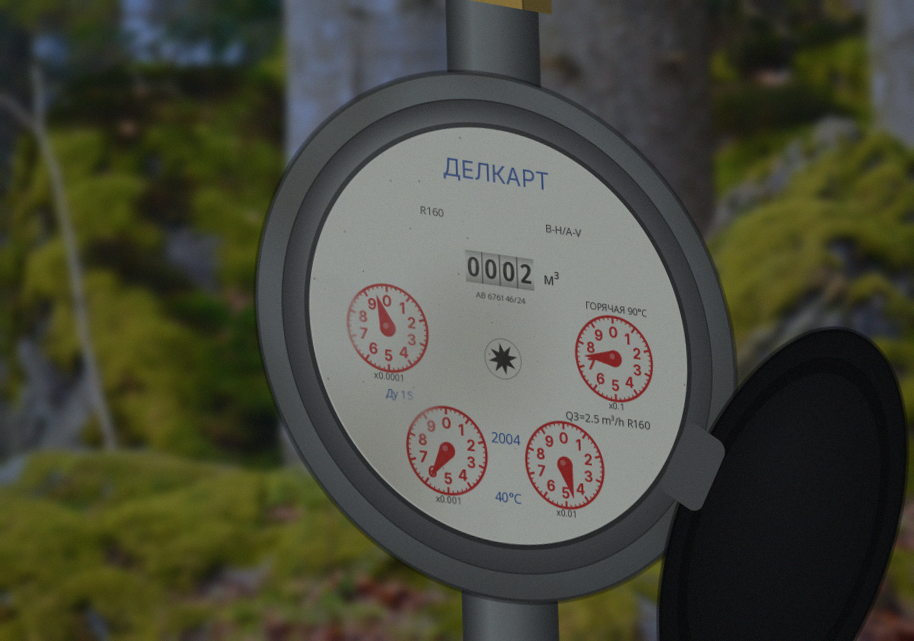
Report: 2.7459 m³
